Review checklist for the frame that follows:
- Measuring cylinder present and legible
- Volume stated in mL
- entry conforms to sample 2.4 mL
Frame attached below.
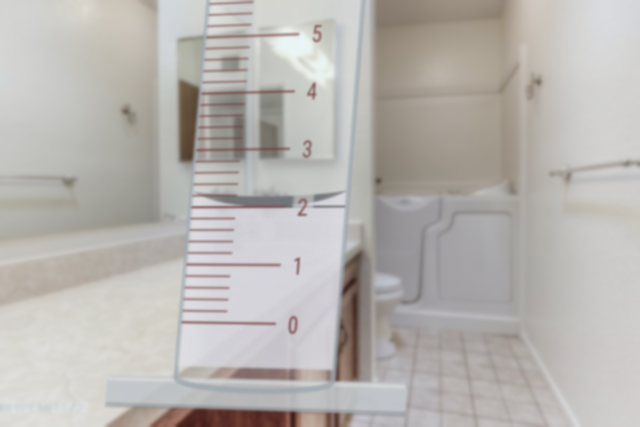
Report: 2 mL
